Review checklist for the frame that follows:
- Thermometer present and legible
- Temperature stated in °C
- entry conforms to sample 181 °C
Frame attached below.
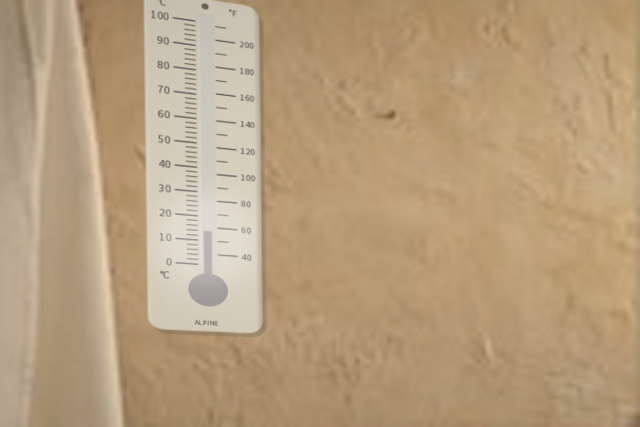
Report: 14 °C
